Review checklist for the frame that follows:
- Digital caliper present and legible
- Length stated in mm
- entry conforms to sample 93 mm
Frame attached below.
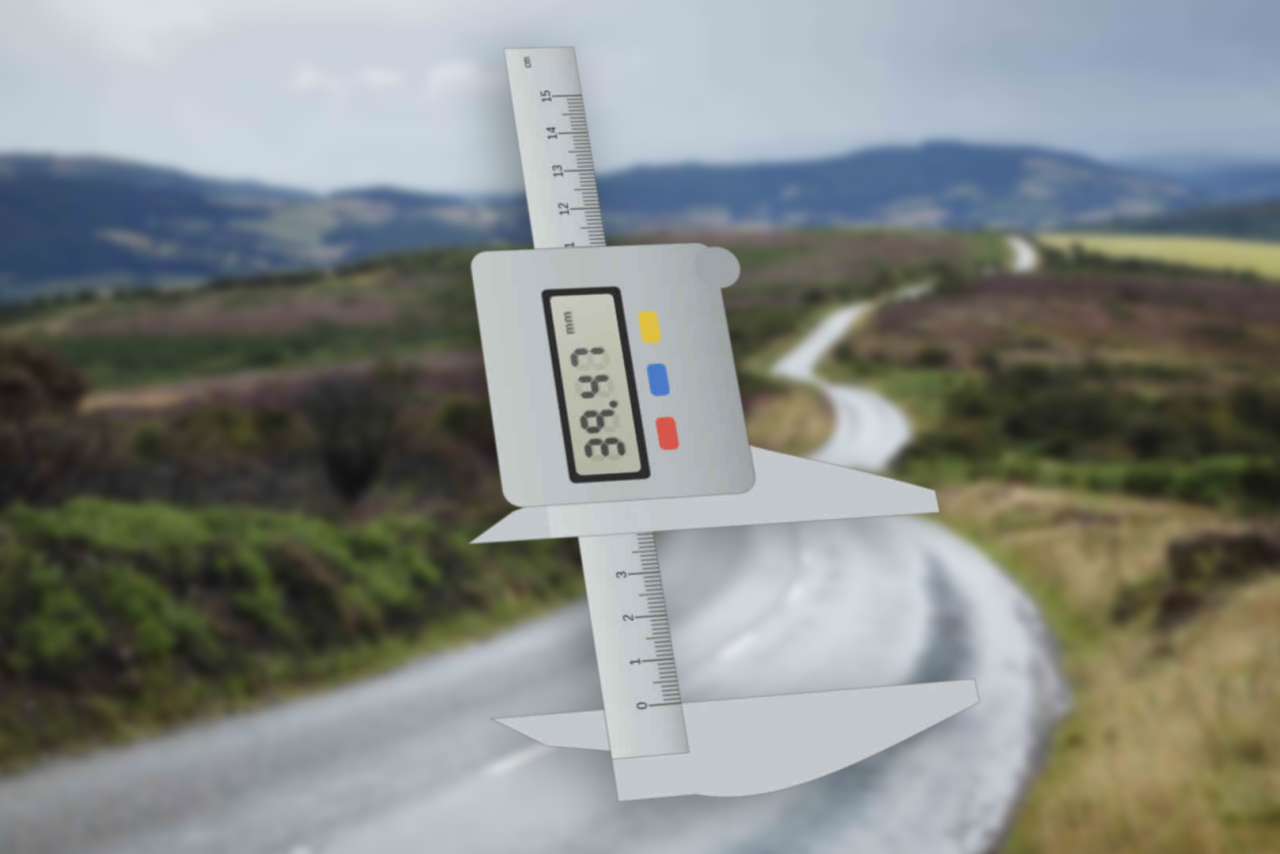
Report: 39.47 mm
